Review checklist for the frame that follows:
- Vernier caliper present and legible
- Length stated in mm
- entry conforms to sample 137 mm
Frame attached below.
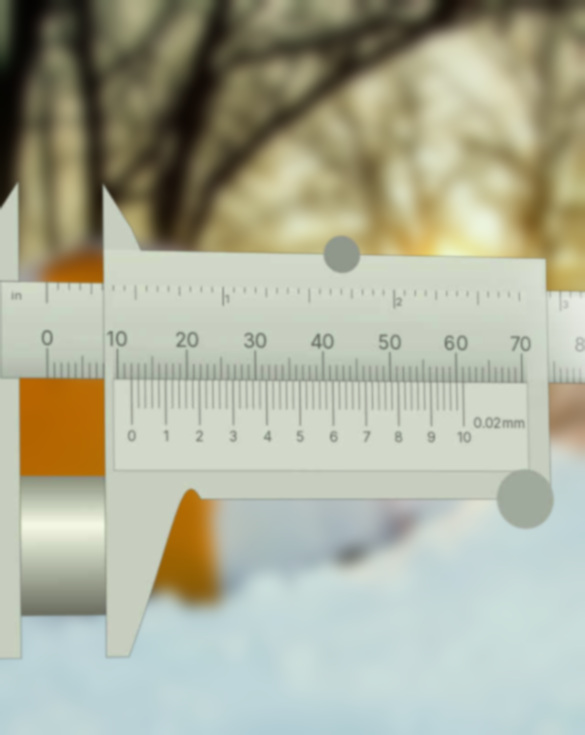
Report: 12.0 mm
